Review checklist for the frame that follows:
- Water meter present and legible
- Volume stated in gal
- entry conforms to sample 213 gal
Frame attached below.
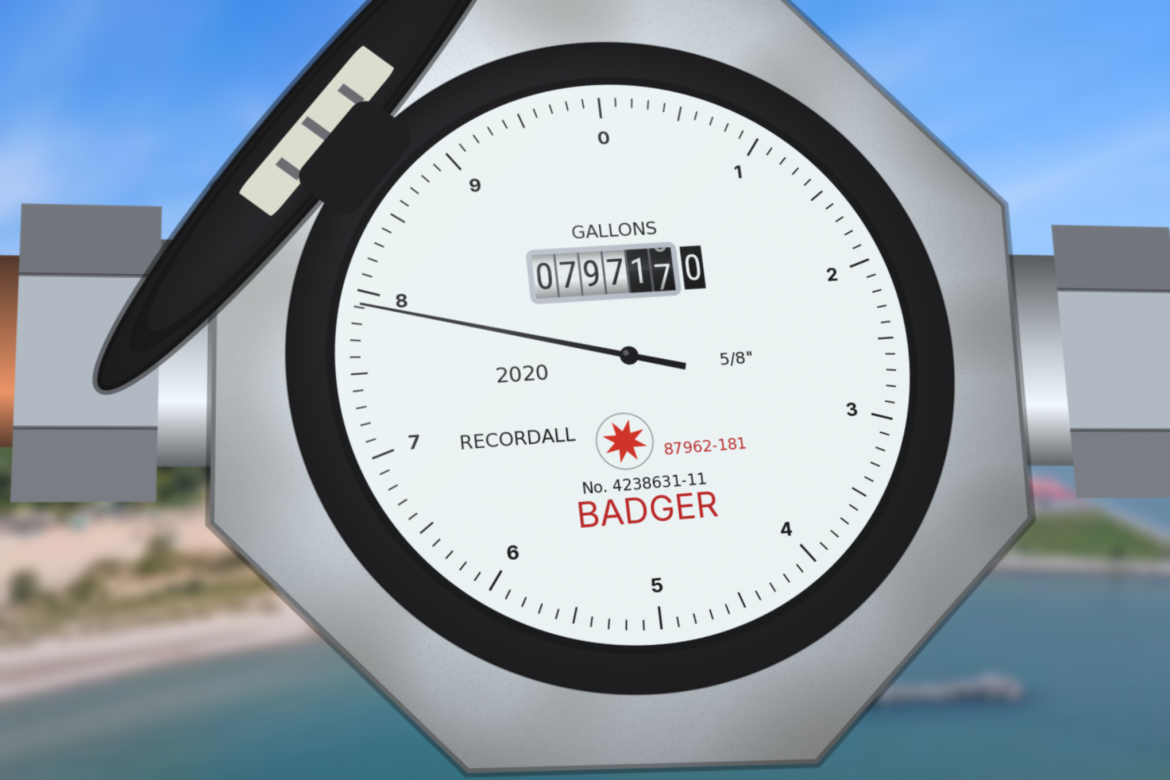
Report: 797167.9 gal
